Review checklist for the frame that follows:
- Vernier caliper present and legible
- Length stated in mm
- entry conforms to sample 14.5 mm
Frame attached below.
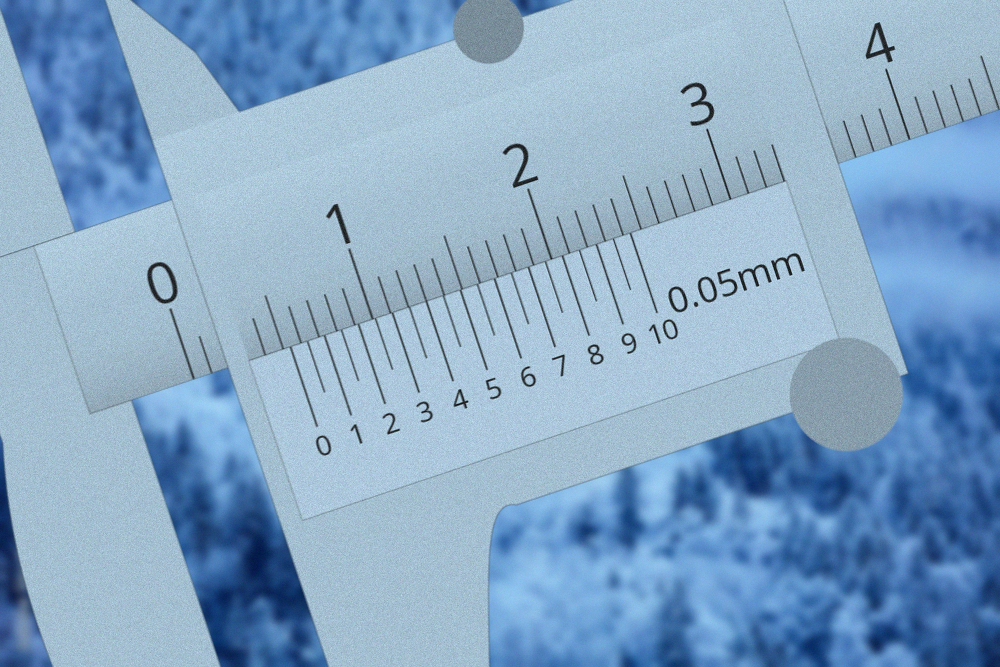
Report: 5.4 mm
